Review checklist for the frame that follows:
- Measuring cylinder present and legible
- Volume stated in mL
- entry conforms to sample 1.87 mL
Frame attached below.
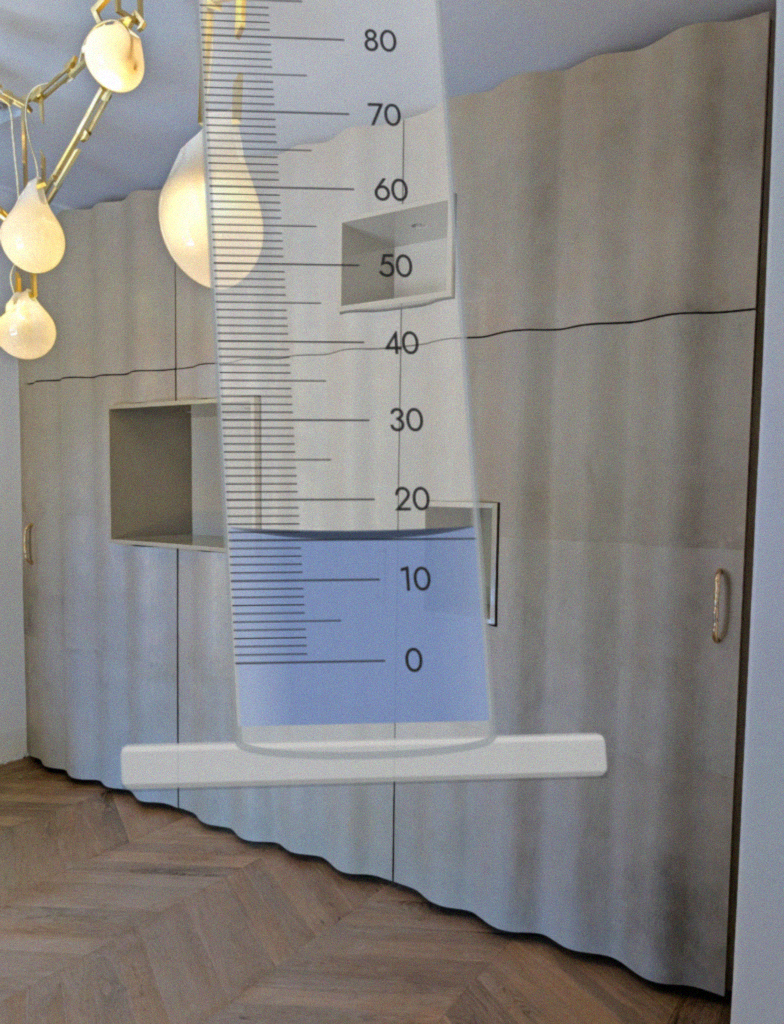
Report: 15 mL
